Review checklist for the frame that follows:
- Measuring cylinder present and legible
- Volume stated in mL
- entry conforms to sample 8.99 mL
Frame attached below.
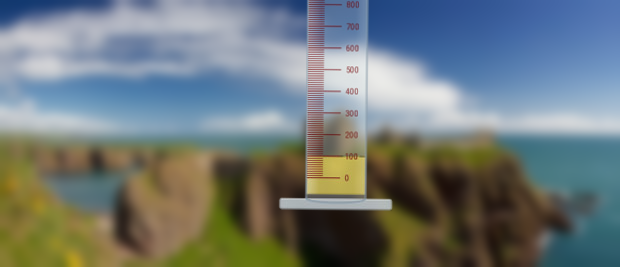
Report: 100 mL
